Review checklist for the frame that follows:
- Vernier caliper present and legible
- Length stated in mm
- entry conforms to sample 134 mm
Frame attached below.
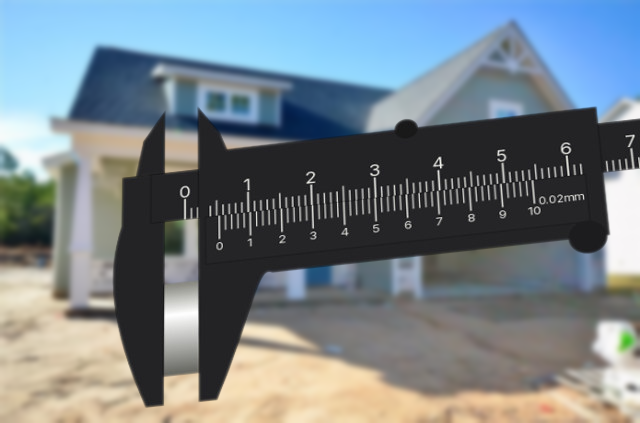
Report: 5.4 mm
